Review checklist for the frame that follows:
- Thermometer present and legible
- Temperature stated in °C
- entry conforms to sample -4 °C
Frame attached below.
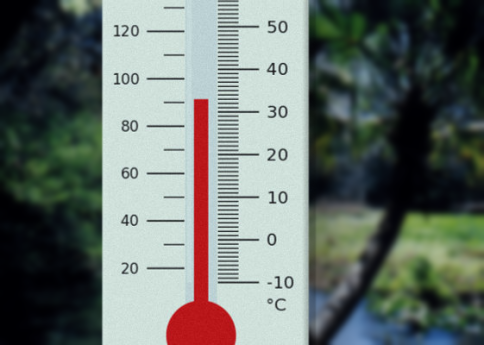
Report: 33 °C
